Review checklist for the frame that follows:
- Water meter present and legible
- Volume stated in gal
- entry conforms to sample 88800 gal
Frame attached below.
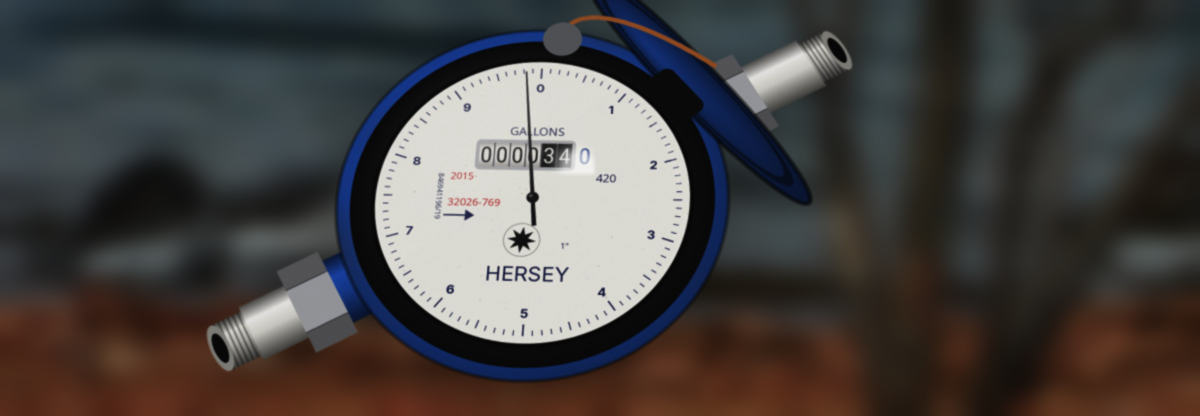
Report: 339.8 gal
